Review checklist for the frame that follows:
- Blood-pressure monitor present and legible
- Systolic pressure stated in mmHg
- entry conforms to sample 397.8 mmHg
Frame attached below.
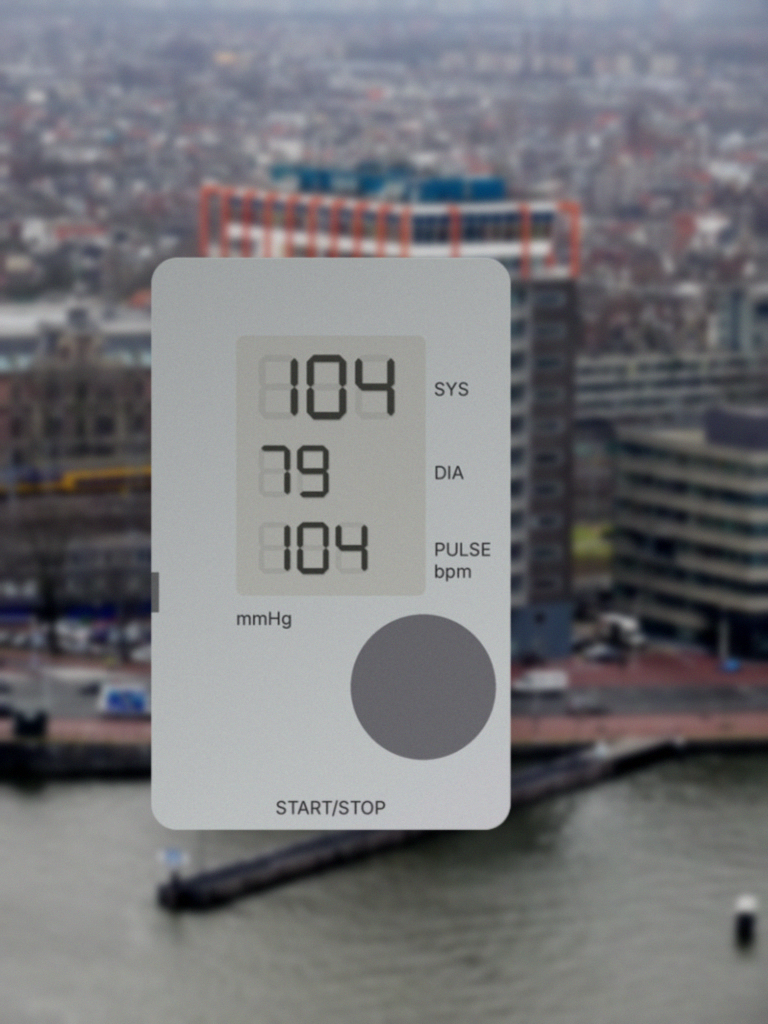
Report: 104 mmHg
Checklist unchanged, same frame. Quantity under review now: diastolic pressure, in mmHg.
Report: 79 mmHg
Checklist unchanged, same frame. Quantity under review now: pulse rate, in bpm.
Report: 104 bpm
